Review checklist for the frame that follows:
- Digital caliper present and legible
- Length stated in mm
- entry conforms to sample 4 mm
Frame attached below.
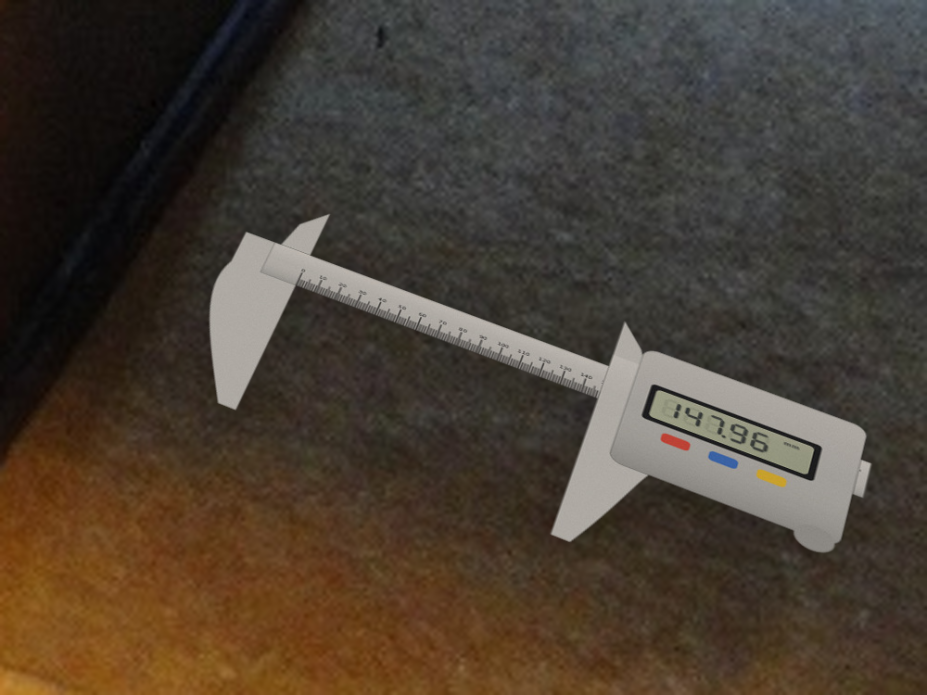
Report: 147.96 mm
